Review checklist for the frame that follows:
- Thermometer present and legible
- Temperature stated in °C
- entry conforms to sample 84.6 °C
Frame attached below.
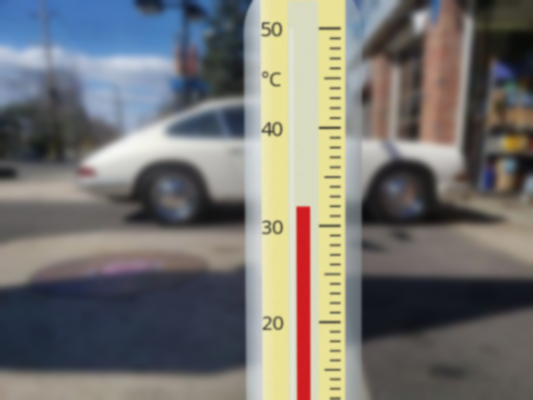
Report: 32 °C
